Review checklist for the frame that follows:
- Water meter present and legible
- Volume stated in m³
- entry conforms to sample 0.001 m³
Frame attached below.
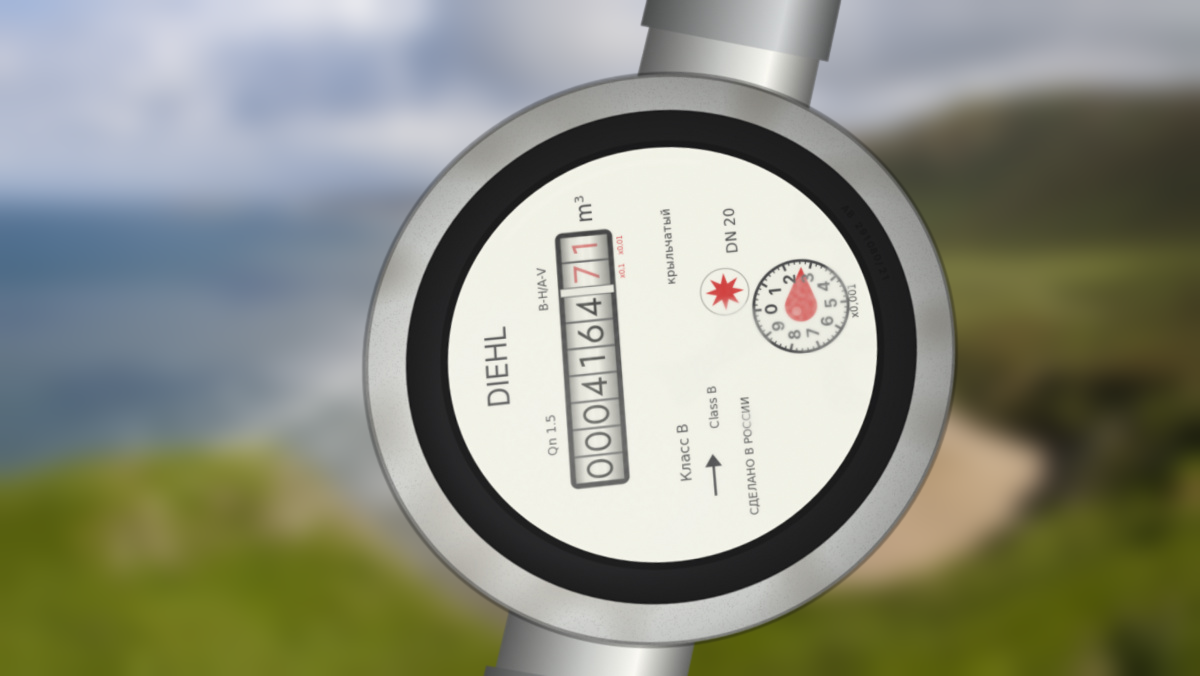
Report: 4164.712 m³
